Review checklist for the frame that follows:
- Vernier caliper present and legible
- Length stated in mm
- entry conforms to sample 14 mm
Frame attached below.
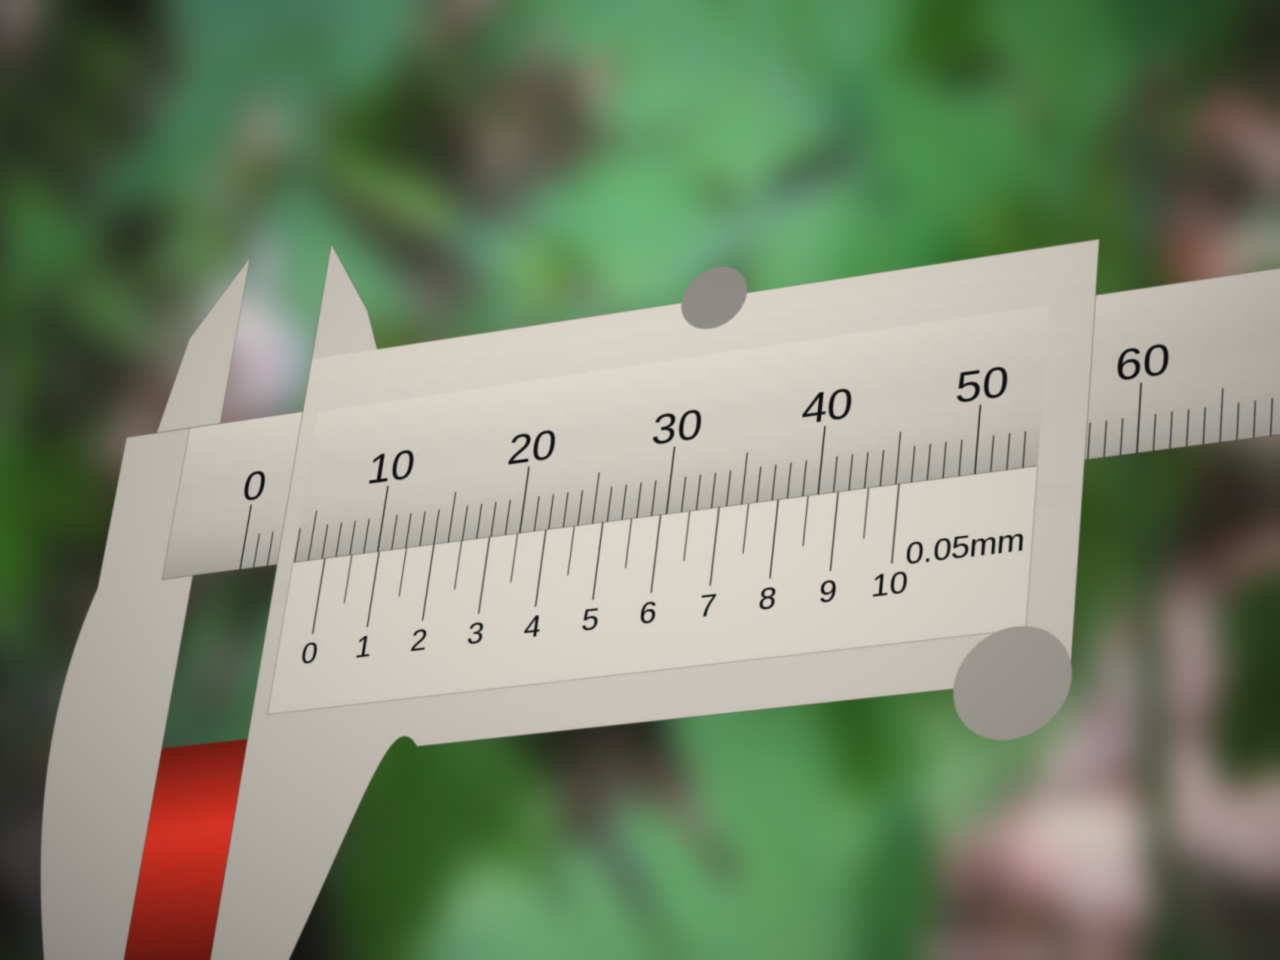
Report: 6.2 mm
